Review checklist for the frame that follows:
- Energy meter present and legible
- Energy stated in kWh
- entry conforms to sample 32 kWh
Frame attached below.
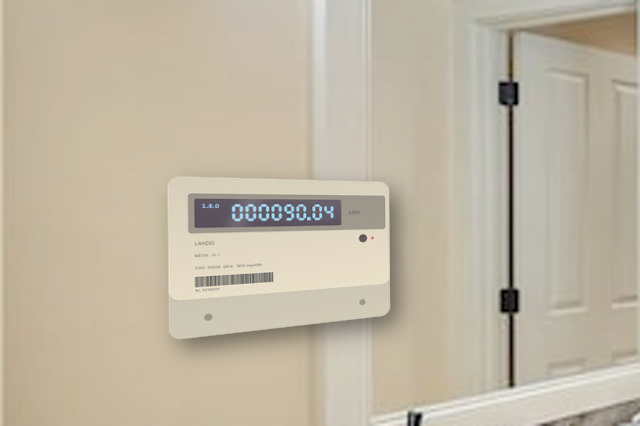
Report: 90.04 kWh
